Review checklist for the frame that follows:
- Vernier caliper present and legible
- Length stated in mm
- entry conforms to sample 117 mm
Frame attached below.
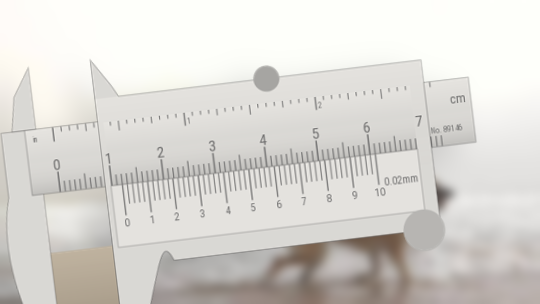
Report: 12.0 mm
